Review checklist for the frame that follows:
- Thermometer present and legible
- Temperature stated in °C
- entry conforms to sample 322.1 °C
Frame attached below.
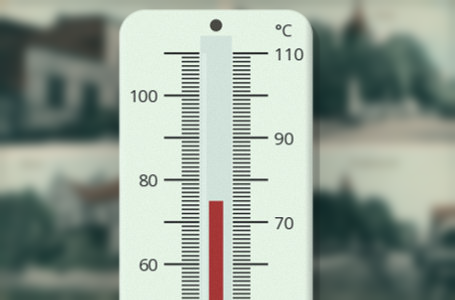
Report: 75 °C
